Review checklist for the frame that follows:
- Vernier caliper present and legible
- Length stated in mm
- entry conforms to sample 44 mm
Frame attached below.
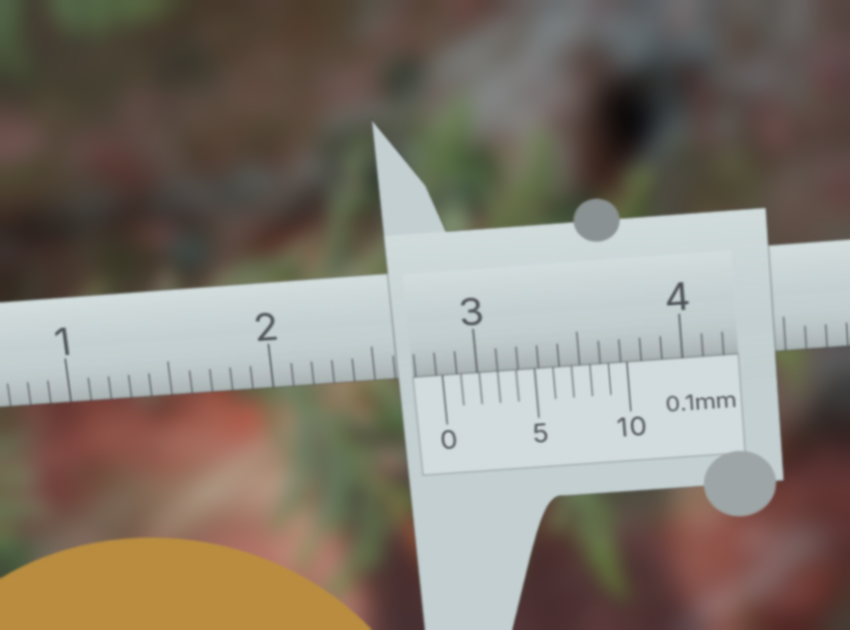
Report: 28.3 mm
